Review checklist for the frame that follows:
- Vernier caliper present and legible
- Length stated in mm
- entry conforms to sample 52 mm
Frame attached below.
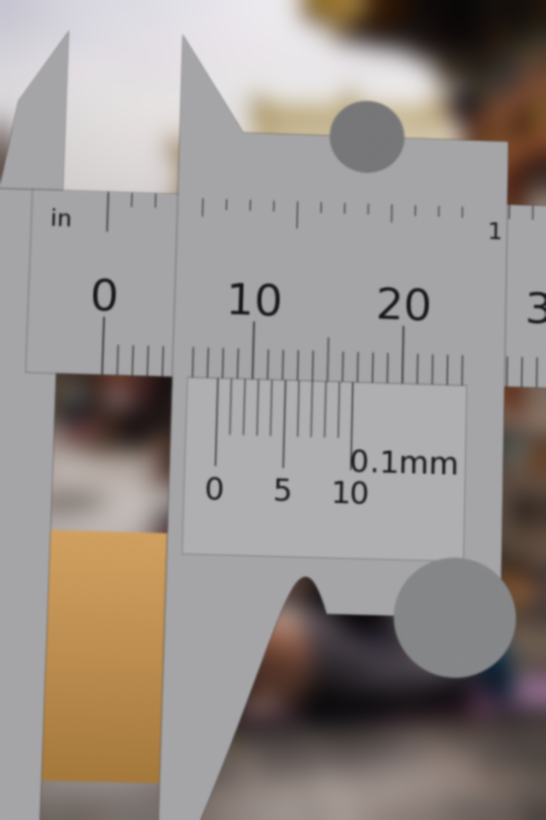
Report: 7.7 mm
